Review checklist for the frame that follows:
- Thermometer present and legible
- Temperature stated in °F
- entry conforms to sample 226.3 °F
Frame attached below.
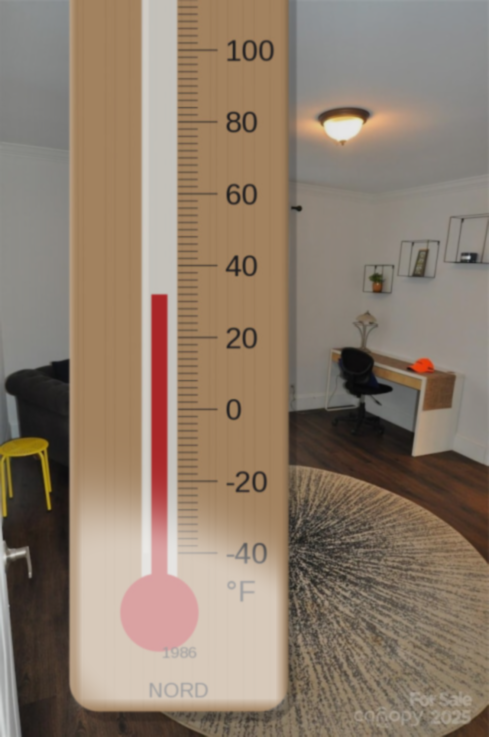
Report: 32 °F
